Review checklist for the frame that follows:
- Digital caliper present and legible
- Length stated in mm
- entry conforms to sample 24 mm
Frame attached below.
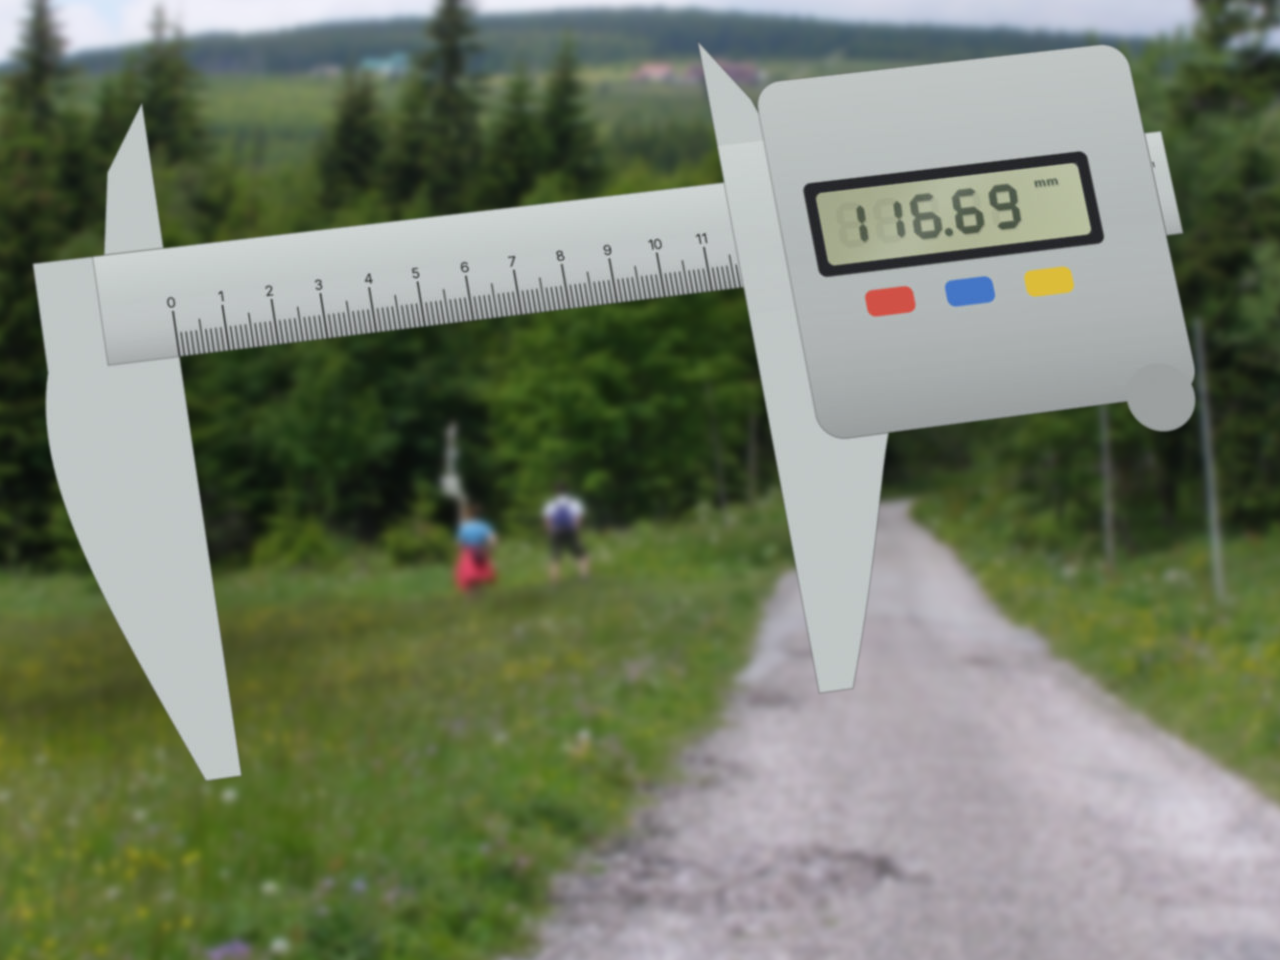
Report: 116.69 mm
